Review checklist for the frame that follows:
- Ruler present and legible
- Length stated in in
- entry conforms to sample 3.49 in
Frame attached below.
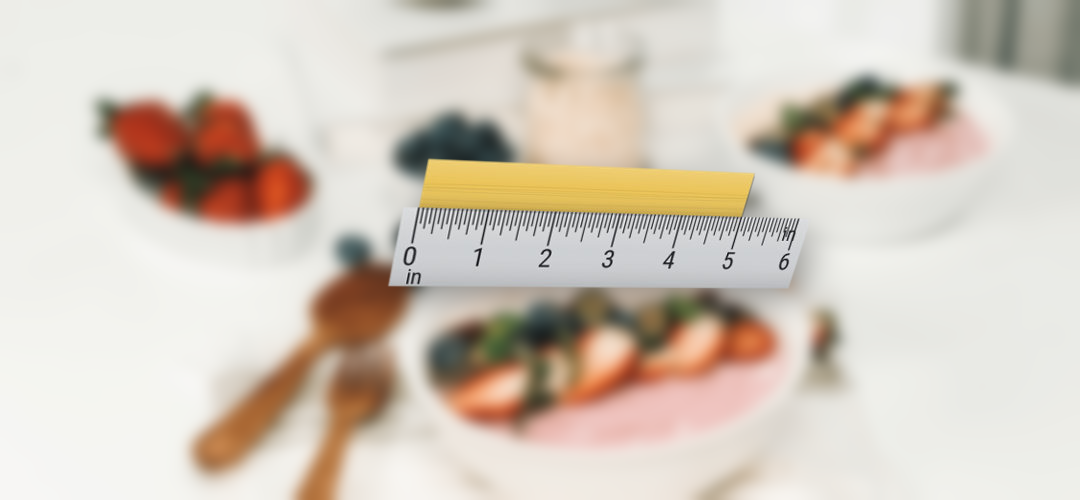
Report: 5 in
